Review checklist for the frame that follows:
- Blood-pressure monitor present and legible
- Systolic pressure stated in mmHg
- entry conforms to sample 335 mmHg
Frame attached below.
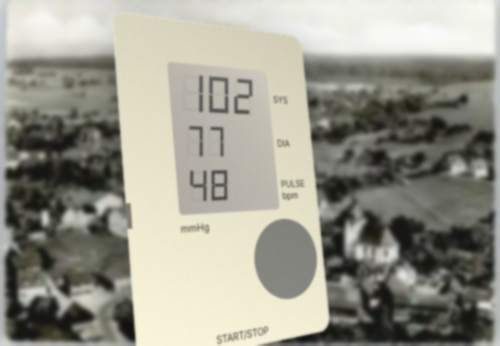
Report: 102 mmHg
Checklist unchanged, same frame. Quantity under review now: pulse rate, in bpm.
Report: 48 bpm
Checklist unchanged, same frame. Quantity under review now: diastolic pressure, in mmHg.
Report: 77 mmHg
